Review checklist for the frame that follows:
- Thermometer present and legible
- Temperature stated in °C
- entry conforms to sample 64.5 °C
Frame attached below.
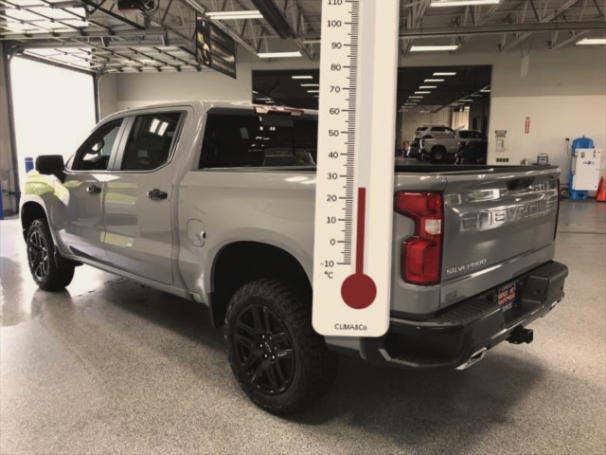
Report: 25 °C
